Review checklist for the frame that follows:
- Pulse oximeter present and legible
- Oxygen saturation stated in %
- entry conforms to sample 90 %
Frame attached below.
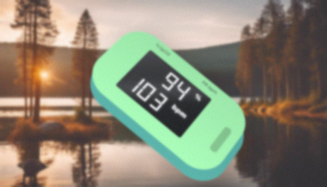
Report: 94 %
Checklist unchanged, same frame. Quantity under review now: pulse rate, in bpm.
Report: 103 bpm
